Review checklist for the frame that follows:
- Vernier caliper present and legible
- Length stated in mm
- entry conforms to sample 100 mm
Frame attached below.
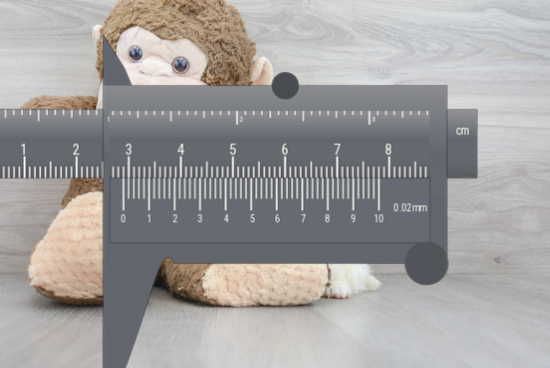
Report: 29.0 mm
